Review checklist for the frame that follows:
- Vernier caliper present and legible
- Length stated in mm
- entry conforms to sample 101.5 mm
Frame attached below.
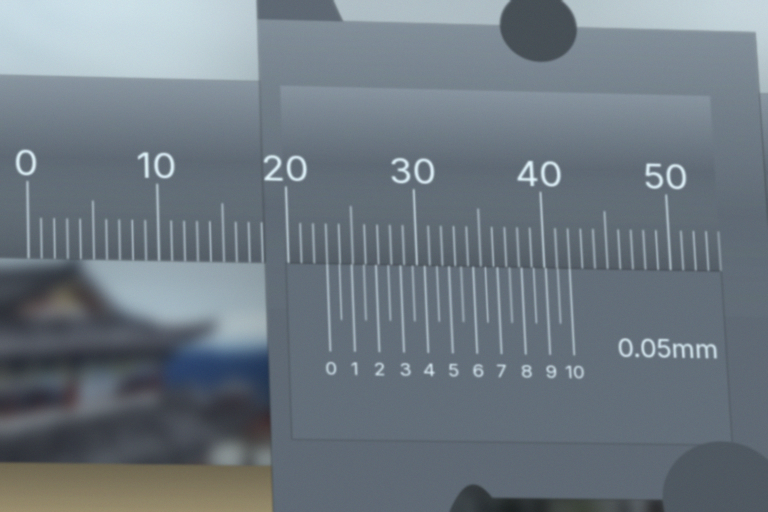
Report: 23.0 mm
